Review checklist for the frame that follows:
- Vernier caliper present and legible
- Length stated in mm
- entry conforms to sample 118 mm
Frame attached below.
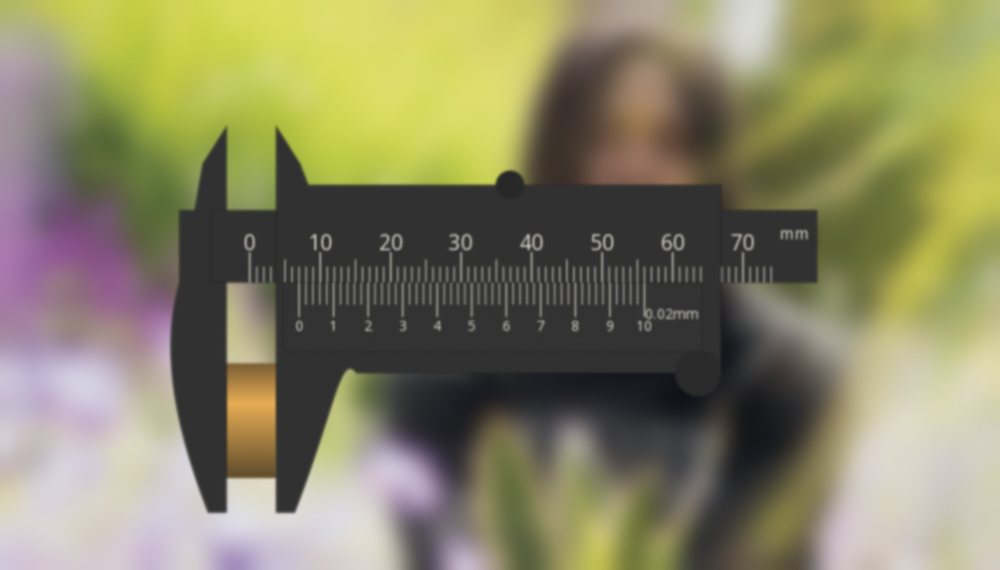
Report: 7.0 mm
